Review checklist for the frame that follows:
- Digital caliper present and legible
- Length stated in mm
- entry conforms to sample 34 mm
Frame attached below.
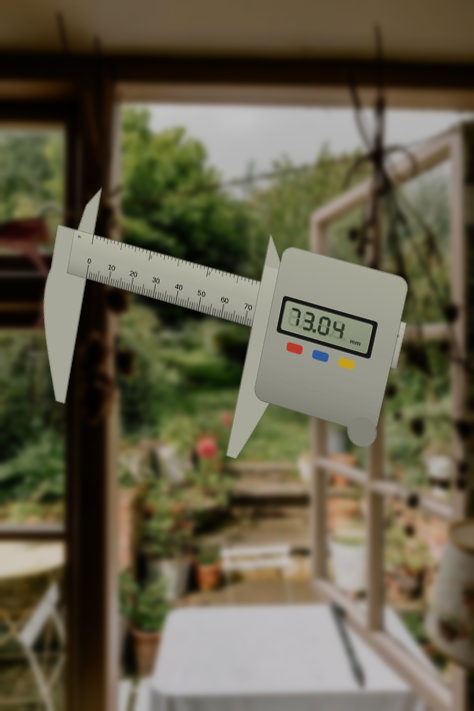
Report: 73.04 mm
